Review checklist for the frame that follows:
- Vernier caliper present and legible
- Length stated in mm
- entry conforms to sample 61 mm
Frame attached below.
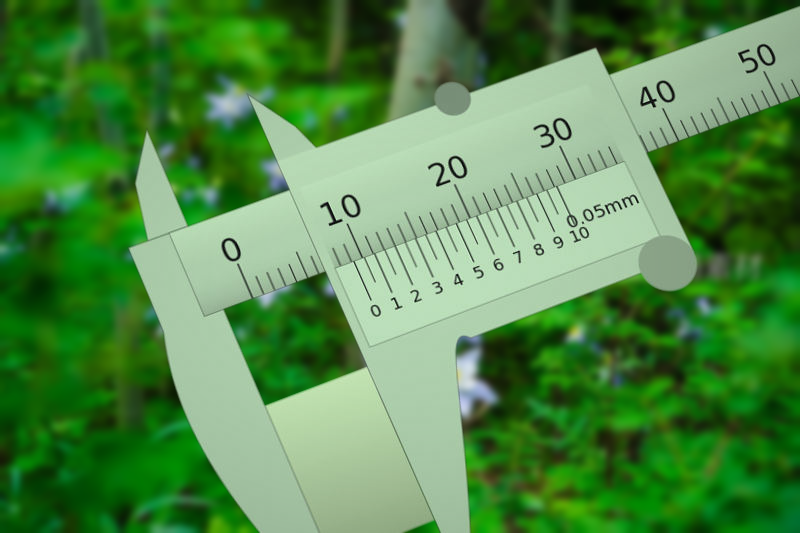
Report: 9.2 mm
